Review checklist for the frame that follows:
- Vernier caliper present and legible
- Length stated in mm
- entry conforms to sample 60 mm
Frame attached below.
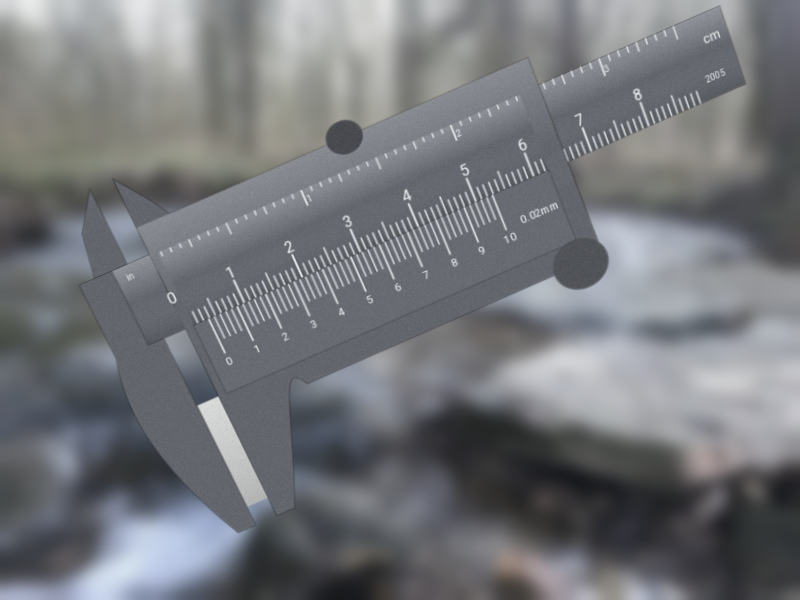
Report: 3.8 mm
